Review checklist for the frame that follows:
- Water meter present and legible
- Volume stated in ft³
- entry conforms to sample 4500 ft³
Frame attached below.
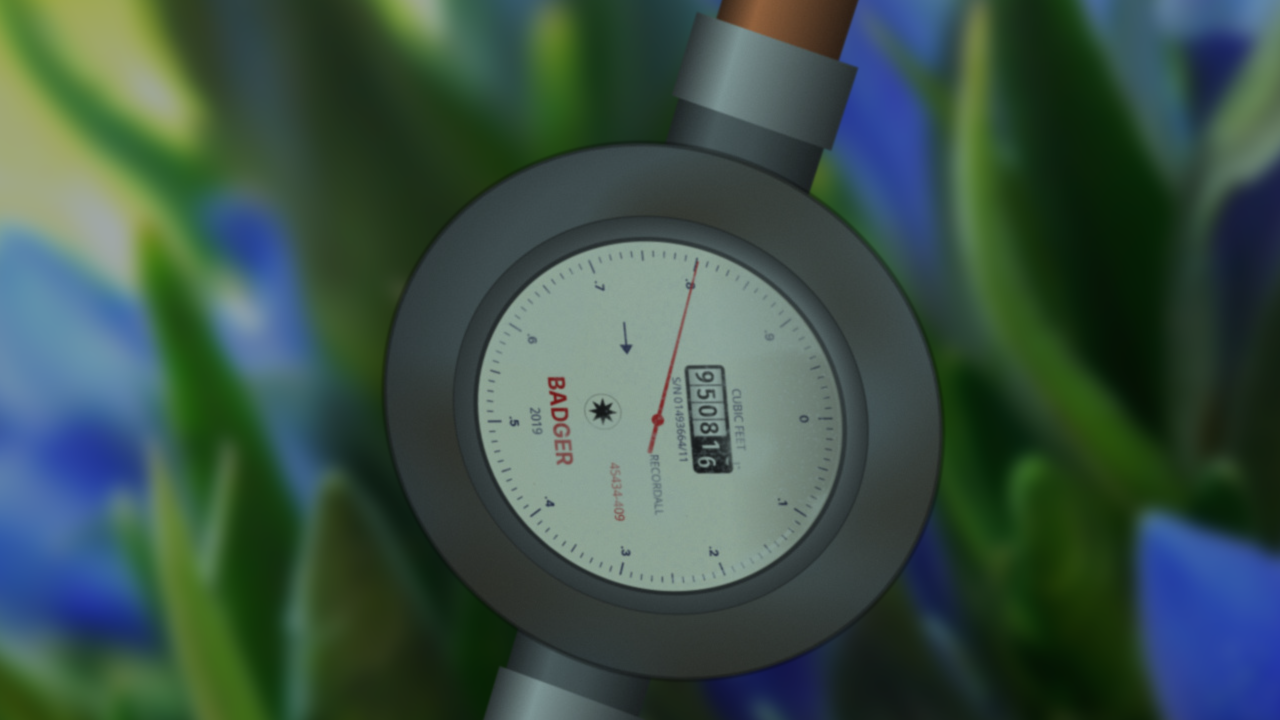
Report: 950815.80 ft³
